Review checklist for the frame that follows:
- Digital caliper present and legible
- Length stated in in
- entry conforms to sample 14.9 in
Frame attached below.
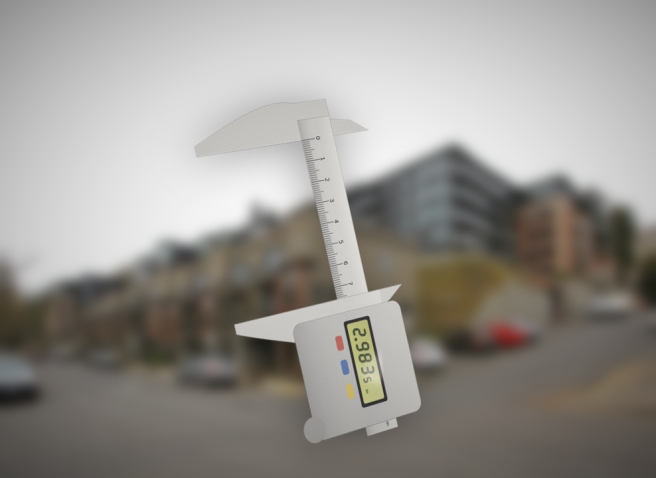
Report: 2.9835 in
